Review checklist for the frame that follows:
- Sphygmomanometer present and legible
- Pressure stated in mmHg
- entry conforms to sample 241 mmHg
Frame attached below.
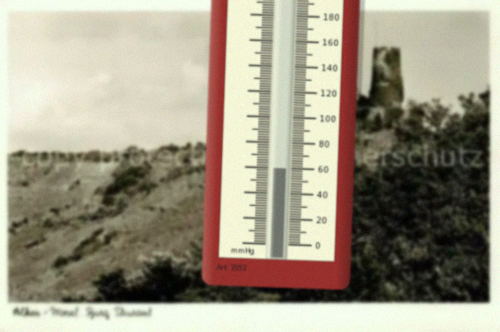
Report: 60 mmHg
